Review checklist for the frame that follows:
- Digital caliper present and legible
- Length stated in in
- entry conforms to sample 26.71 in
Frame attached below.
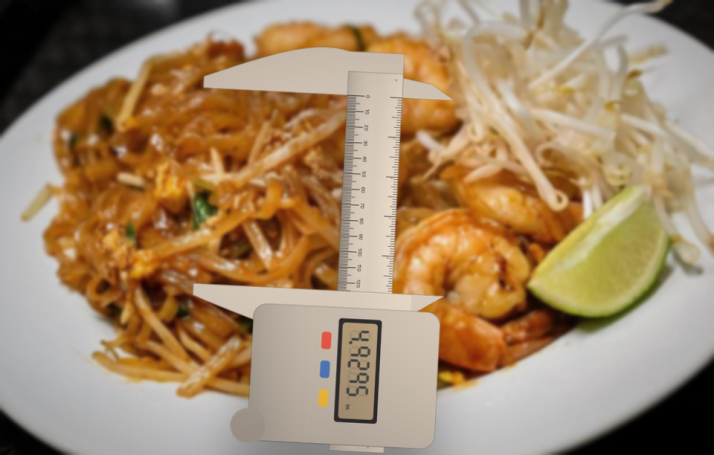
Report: 4.9295 in
